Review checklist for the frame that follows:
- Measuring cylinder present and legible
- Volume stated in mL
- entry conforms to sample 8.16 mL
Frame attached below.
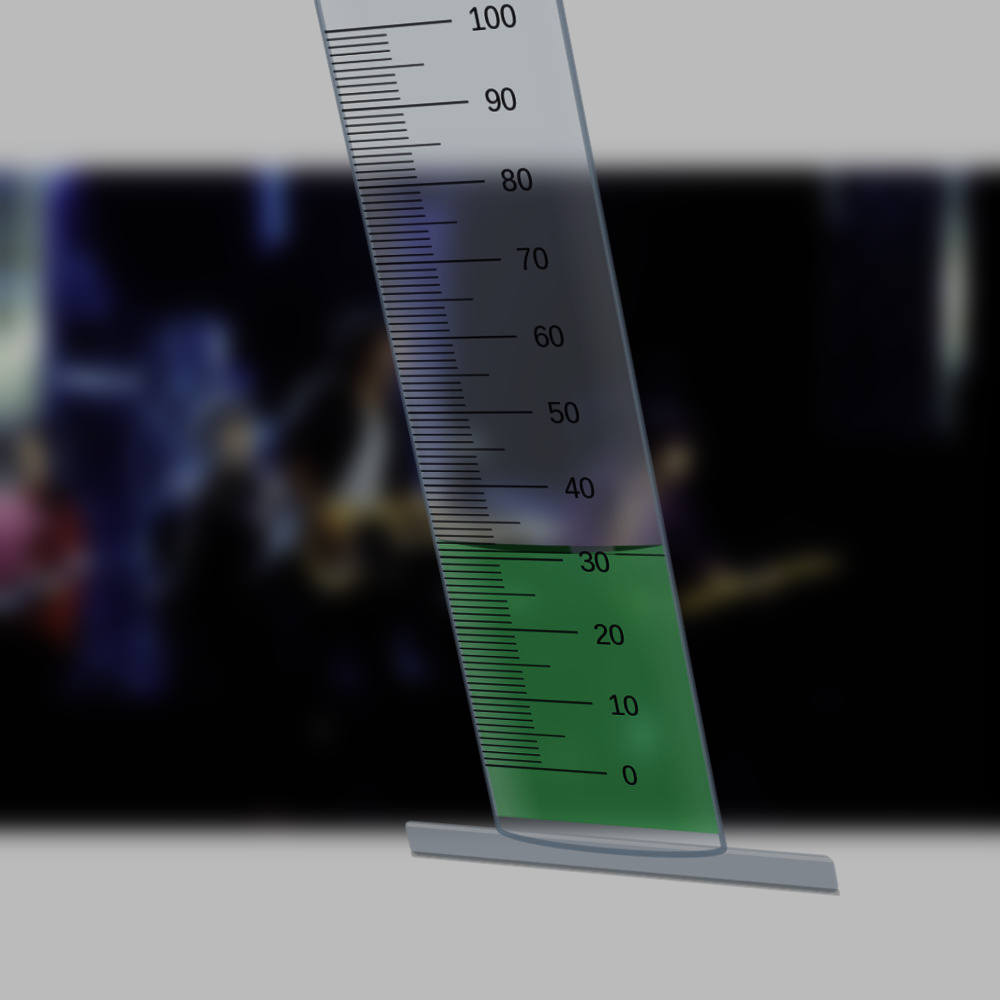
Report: 31 mL
